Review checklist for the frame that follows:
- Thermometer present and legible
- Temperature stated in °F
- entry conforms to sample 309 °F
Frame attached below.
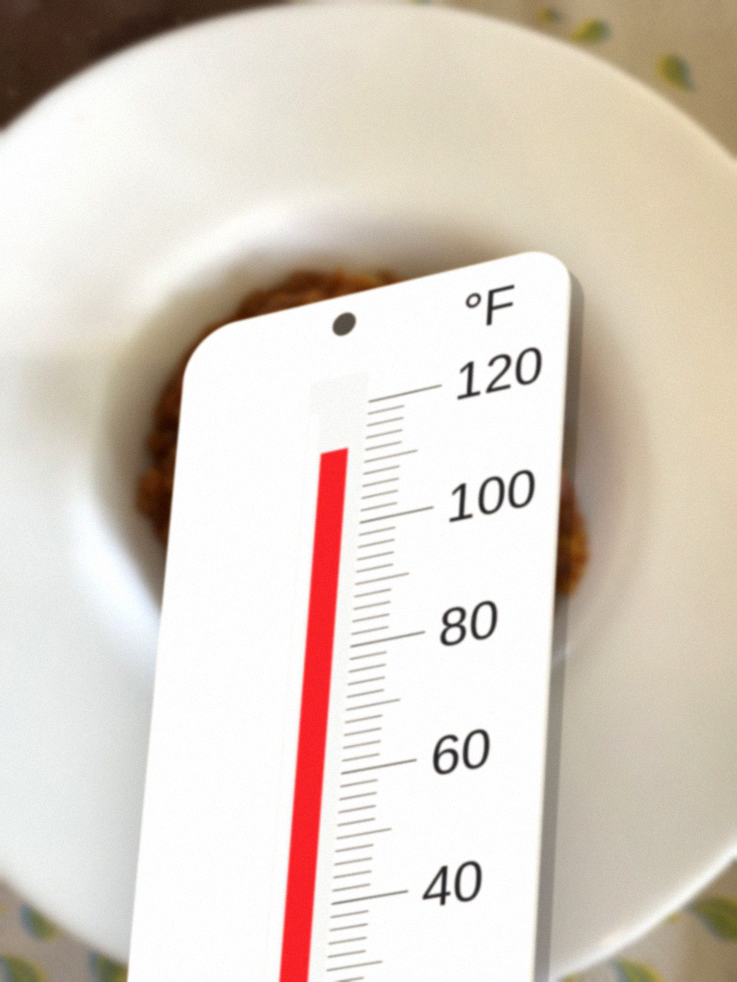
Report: 113 °F
